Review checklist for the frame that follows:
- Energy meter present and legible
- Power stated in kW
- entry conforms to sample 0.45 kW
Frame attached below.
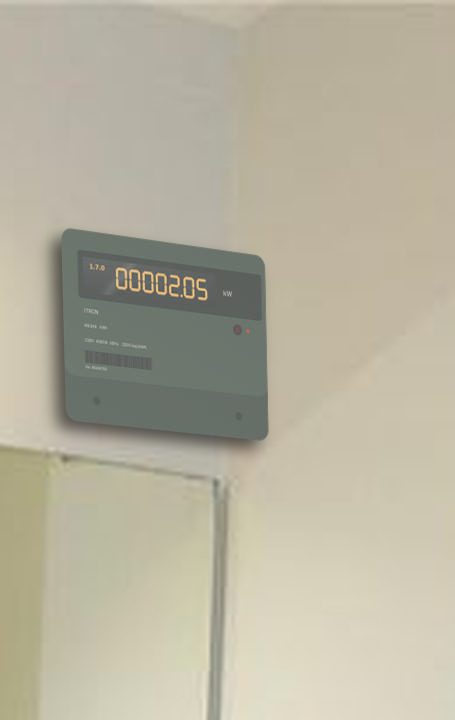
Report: 2.05 kW
